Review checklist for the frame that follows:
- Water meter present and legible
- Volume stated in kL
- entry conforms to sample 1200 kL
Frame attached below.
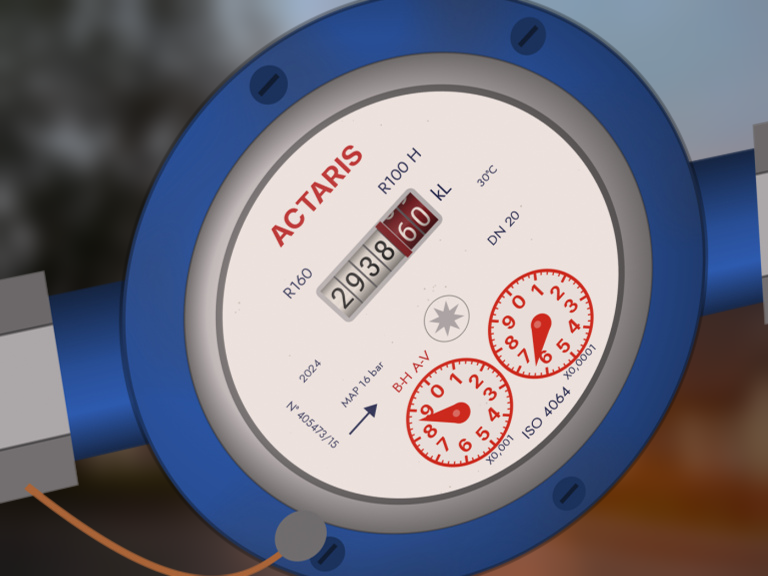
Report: 2938.5986 kL
